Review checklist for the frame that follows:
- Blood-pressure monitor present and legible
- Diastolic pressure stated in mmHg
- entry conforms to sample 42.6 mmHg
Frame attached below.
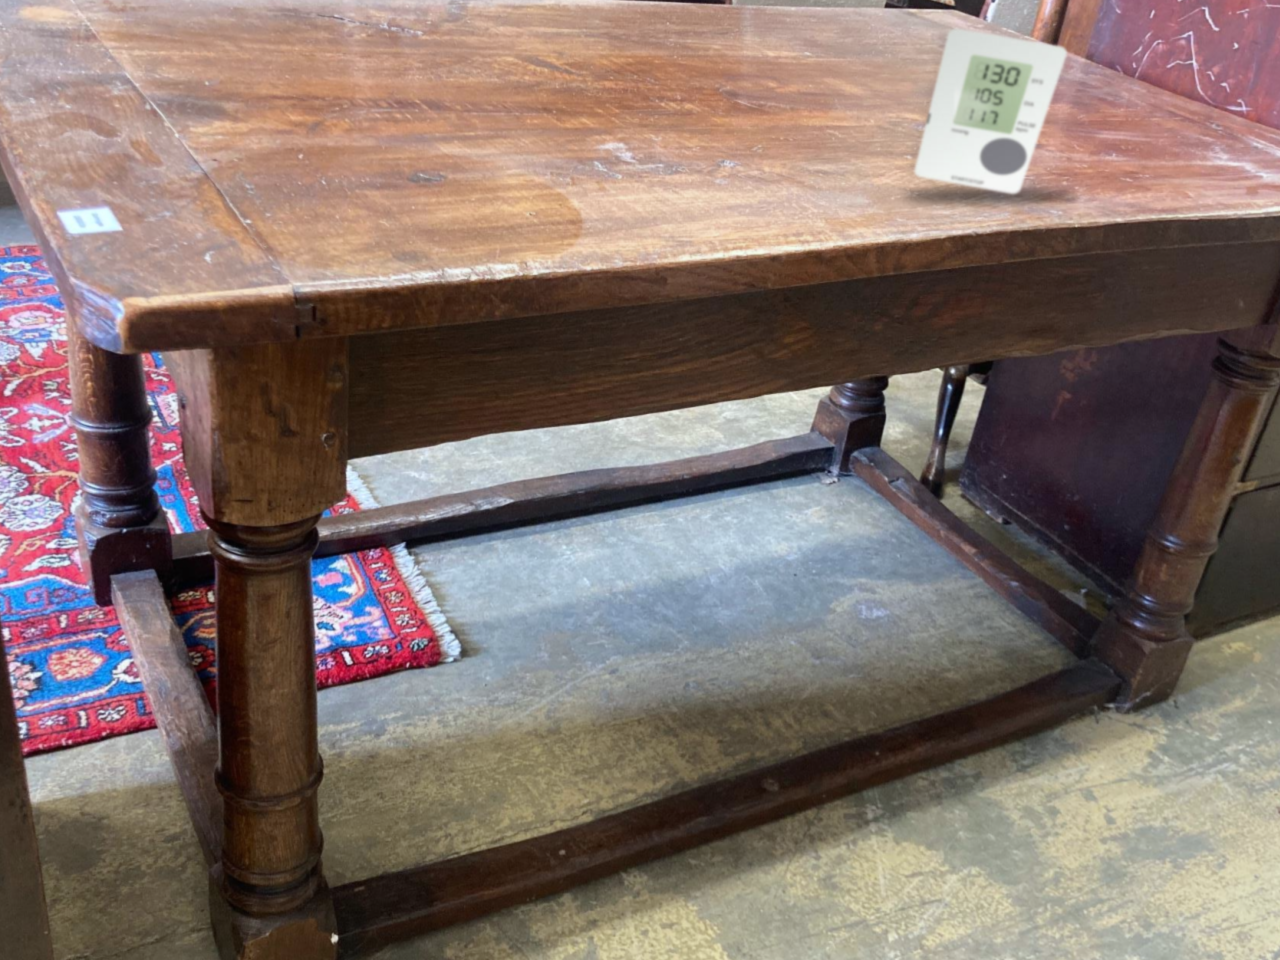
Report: 105 mmHg
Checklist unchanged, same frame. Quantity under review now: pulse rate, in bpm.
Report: 117 bpm
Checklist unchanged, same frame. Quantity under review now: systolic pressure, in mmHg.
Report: 130 mmHg
